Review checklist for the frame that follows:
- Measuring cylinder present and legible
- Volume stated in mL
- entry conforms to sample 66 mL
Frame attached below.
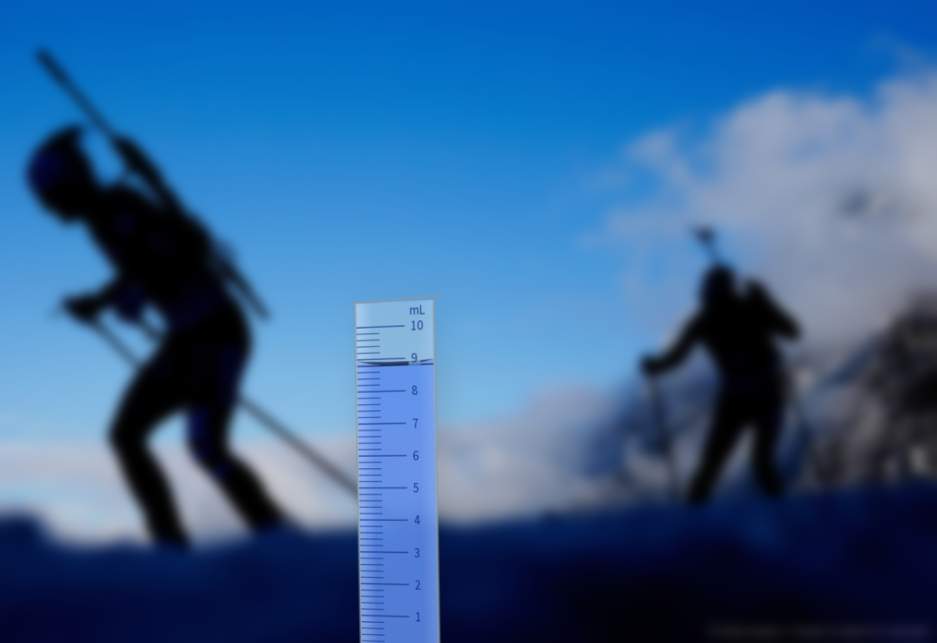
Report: 8.8 mL
